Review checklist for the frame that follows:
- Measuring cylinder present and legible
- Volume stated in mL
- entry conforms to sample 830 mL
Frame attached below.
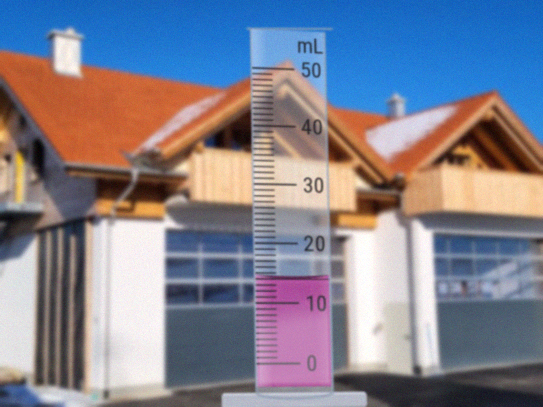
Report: 14 mL
